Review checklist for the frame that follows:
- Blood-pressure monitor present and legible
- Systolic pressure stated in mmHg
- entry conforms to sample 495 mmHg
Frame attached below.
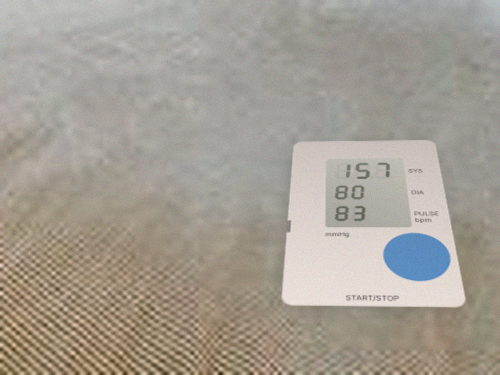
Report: 157 mmHg
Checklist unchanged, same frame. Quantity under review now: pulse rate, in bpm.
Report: 83 bpm
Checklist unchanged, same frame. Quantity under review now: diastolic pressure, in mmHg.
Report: 80 mmHg
